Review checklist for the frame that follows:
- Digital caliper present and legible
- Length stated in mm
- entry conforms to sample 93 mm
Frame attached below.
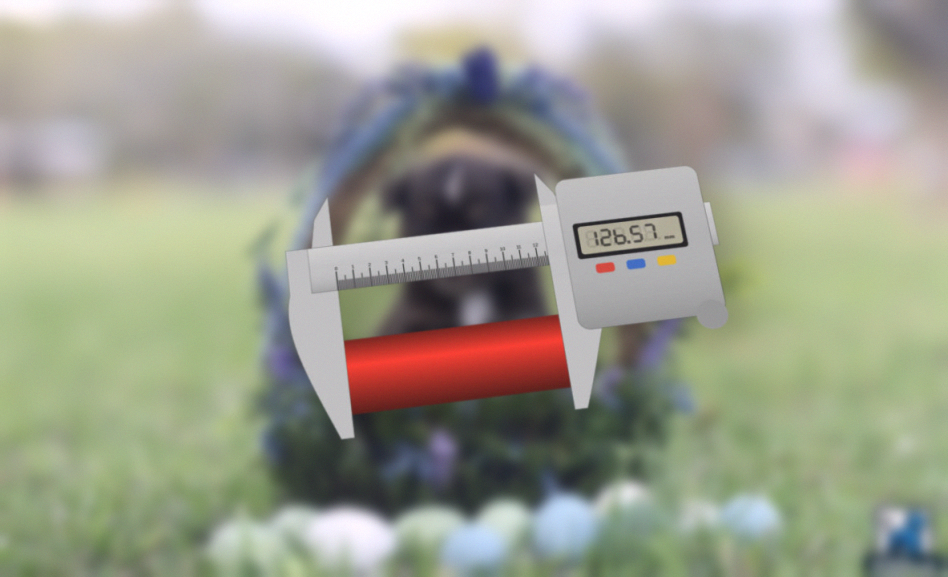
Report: 126.57 mm
